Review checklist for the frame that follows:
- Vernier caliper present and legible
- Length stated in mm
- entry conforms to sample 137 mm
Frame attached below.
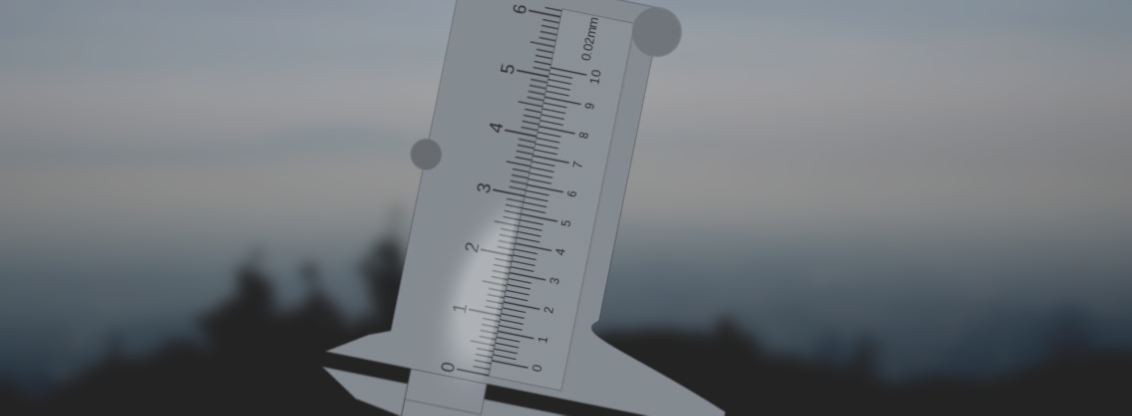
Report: 2.5 mm
